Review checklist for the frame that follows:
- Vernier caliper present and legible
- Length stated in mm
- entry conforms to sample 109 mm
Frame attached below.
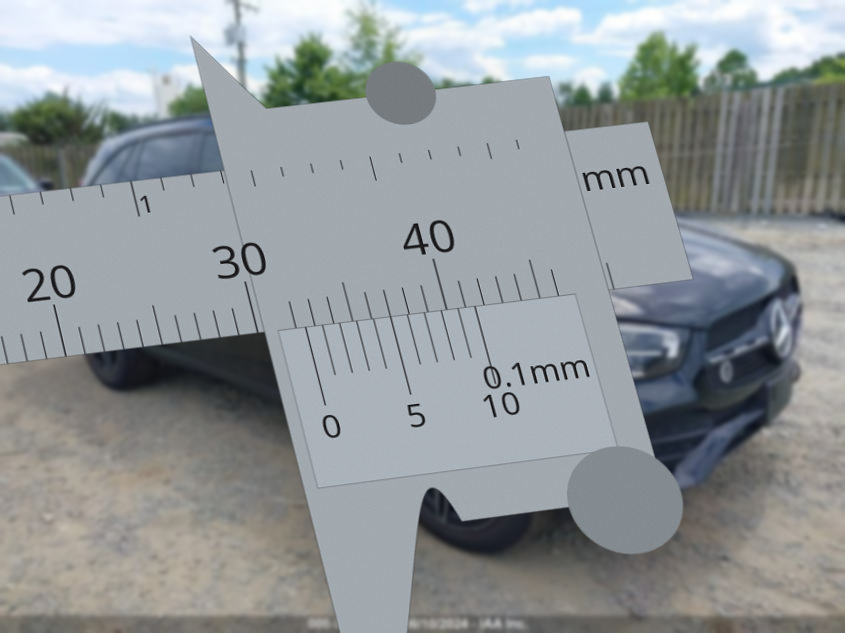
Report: 32.5 mm
